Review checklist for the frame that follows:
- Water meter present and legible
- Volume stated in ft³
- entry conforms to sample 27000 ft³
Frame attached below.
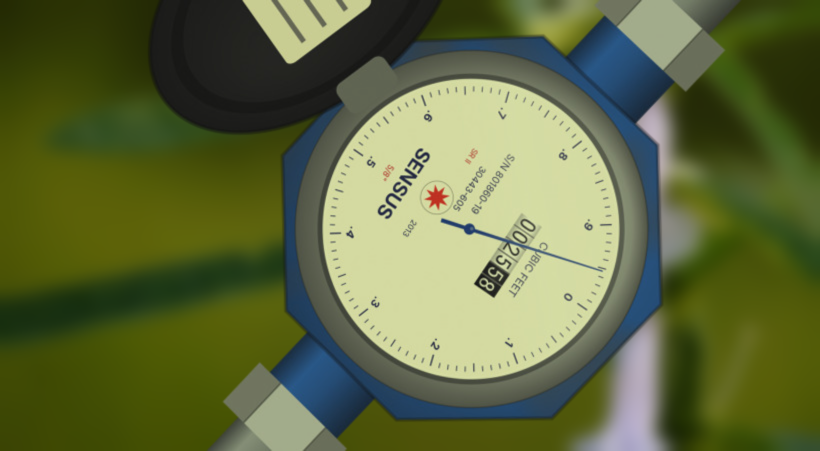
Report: 2557.95 ft³
